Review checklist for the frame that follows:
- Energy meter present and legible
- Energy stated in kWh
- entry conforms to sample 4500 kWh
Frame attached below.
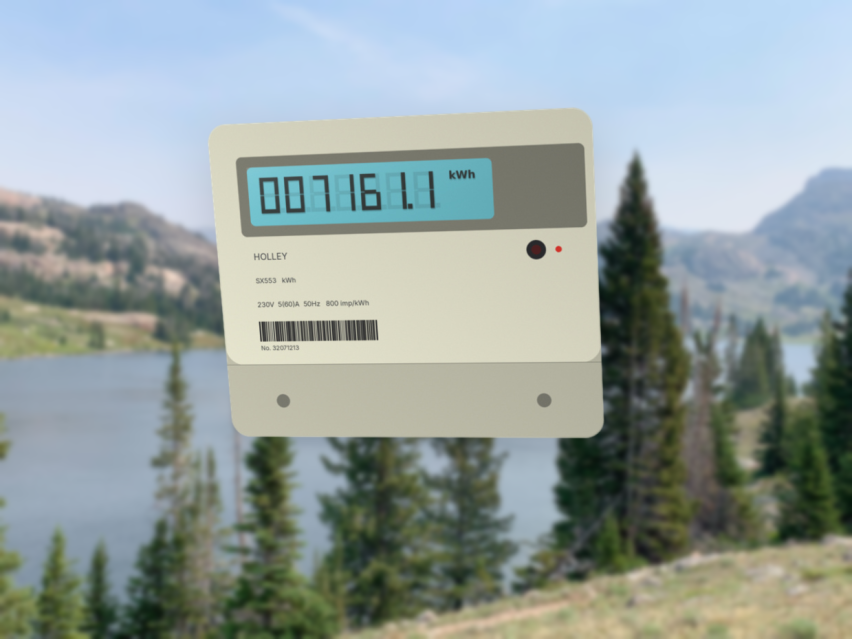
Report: 7161.1 kWh
